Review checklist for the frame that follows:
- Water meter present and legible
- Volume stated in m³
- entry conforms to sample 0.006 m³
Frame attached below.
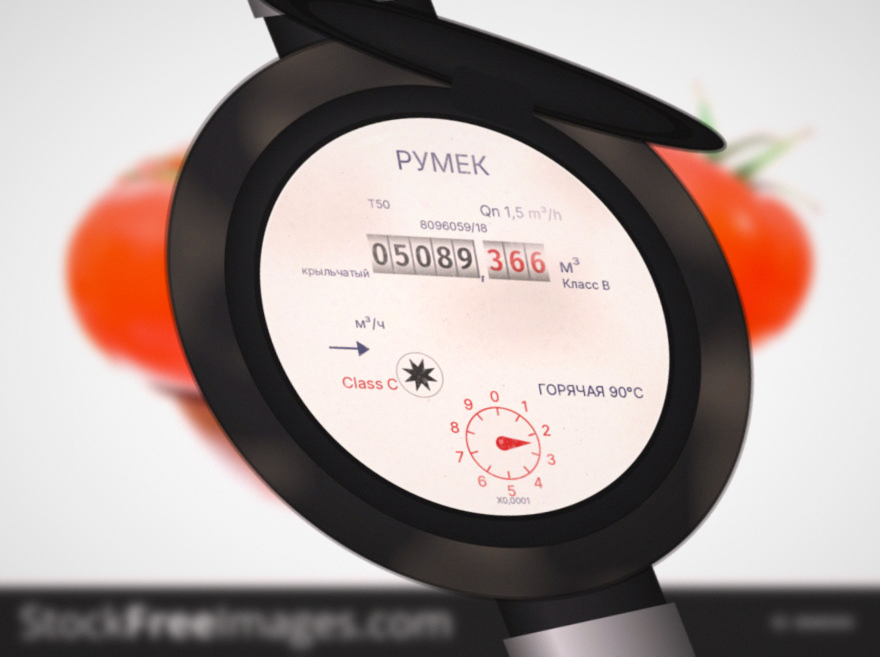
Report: 5089.3662 m³
